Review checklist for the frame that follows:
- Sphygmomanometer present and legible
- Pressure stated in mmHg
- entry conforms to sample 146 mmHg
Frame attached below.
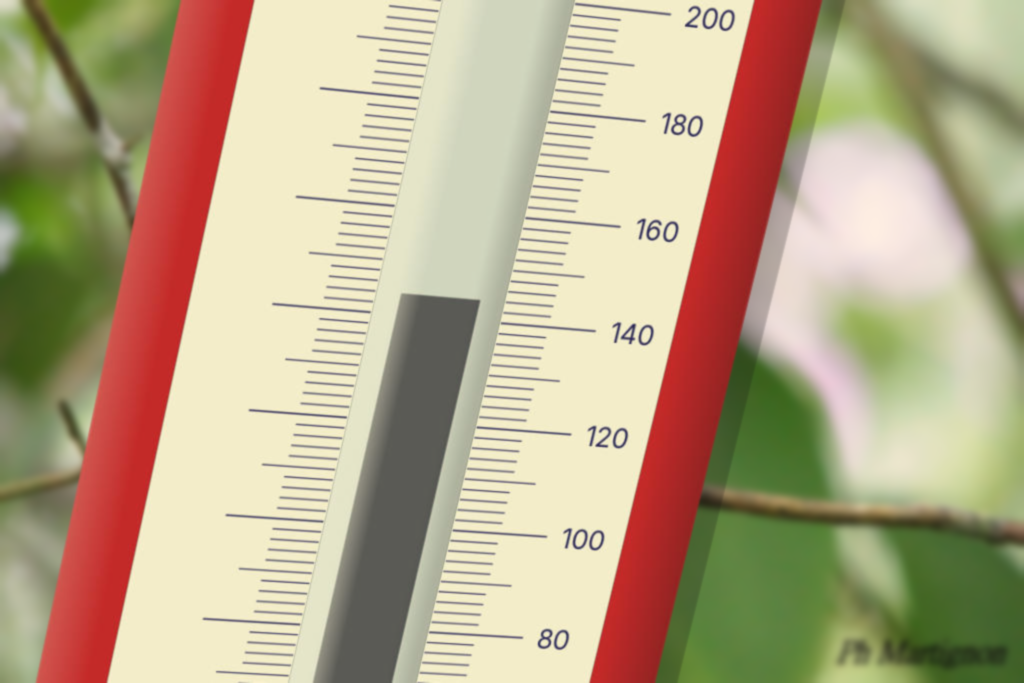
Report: 144 mmHg
